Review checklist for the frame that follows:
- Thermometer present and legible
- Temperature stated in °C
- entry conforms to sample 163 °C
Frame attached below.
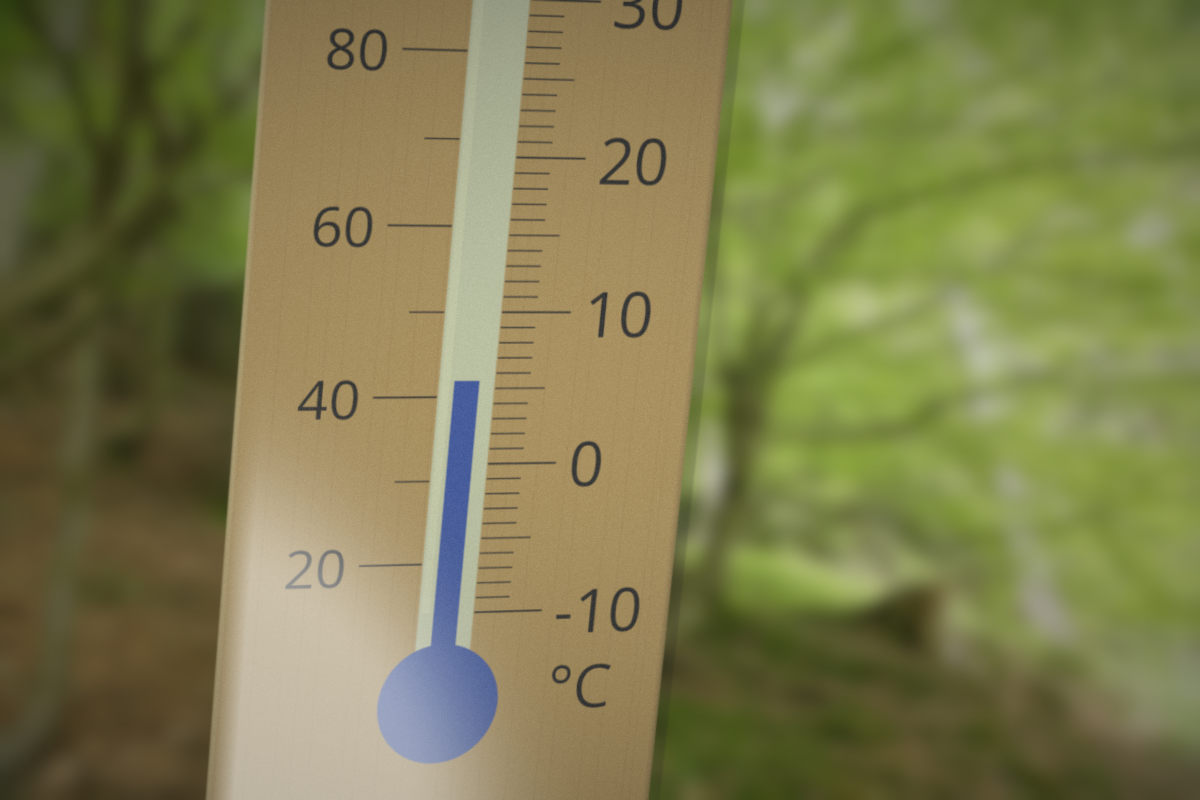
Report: 5.5 °C
